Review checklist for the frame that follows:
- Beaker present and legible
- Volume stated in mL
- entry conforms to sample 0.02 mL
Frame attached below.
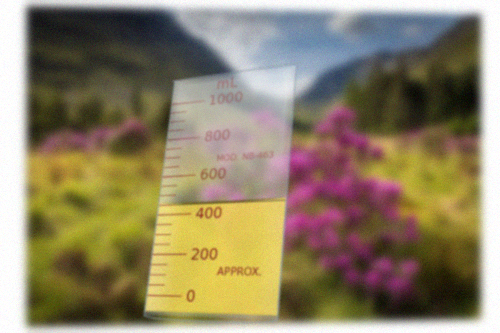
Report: 450 mL
